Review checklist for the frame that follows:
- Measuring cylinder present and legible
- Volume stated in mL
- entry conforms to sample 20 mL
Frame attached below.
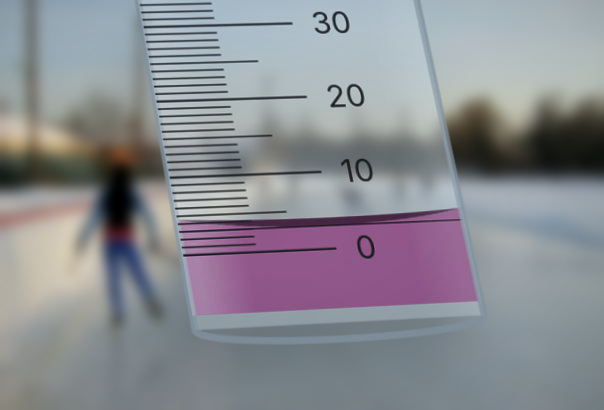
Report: 3 mL
